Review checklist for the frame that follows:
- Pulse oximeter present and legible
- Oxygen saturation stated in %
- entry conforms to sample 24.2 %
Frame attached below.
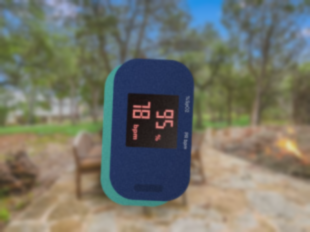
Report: 95 %
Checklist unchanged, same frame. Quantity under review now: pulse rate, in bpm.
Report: 78 bpm
